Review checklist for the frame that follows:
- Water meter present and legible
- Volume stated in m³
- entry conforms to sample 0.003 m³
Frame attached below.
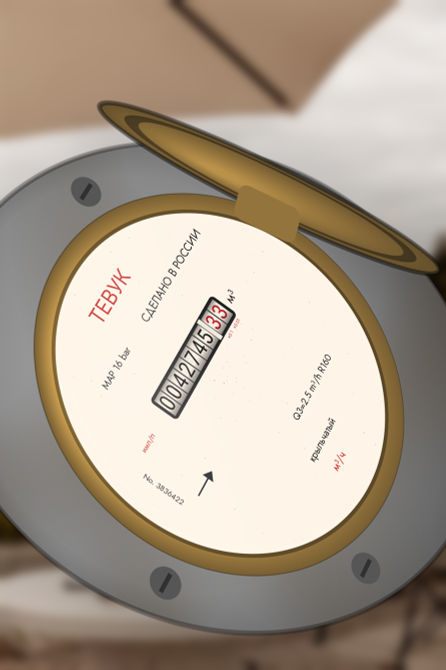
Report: 42745.33 m³
